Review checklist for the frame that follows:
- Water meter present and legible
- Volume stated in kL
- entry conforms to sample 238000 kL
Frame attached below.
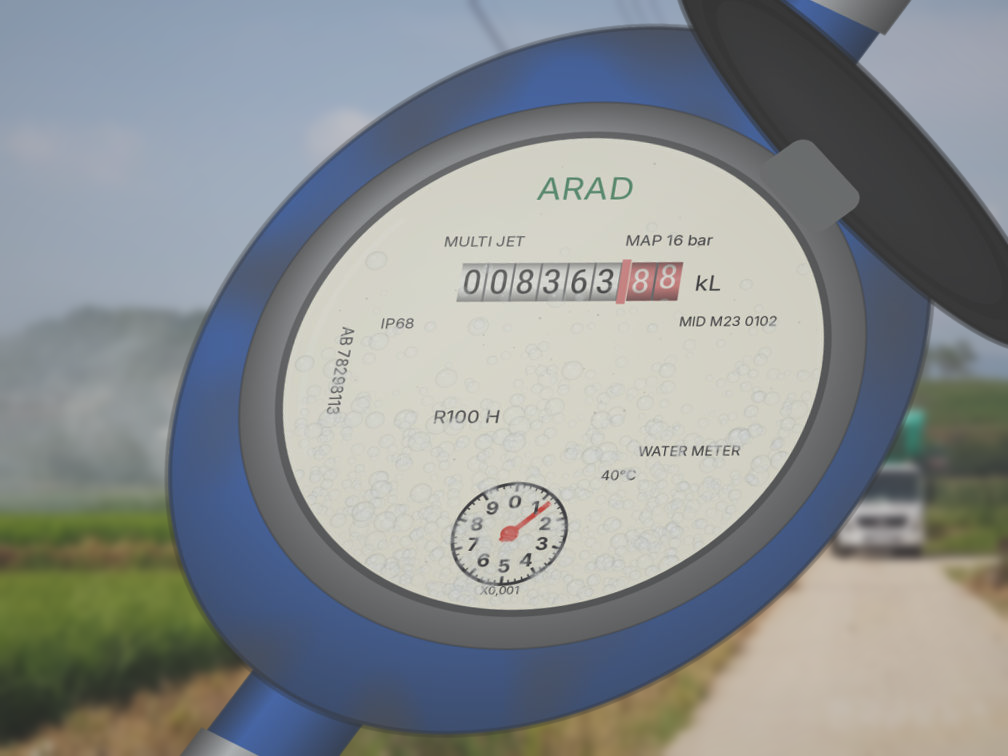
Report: 8363.881 kL
